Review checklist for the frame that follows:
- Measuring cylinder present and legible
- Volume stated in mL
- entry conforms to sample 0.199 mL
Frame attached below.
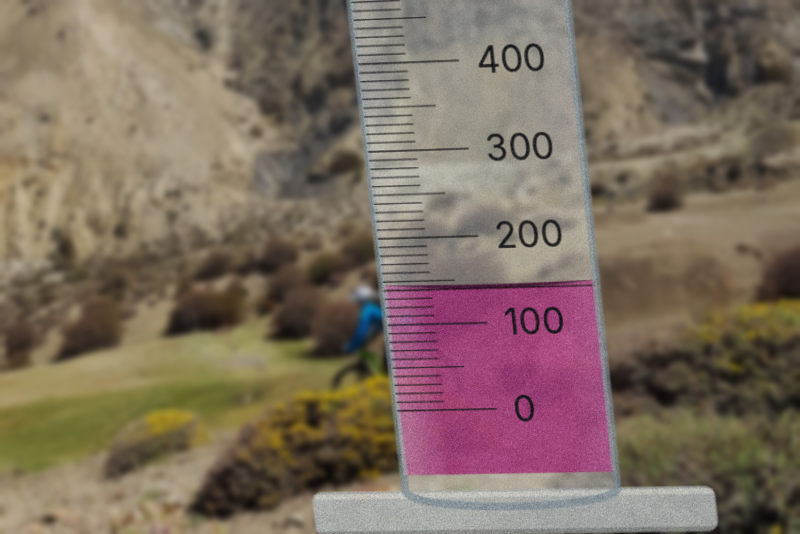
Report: 140 mL
